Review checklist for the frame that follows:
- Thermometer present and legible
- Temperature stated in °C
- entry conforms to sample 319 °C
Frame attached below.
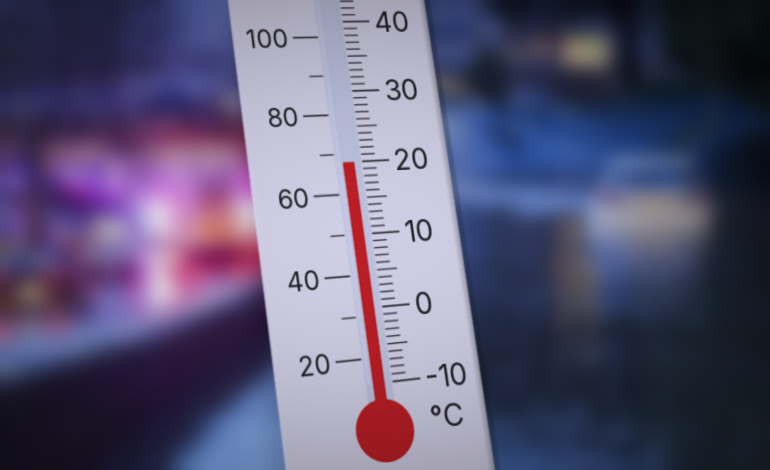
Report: 20 °C
